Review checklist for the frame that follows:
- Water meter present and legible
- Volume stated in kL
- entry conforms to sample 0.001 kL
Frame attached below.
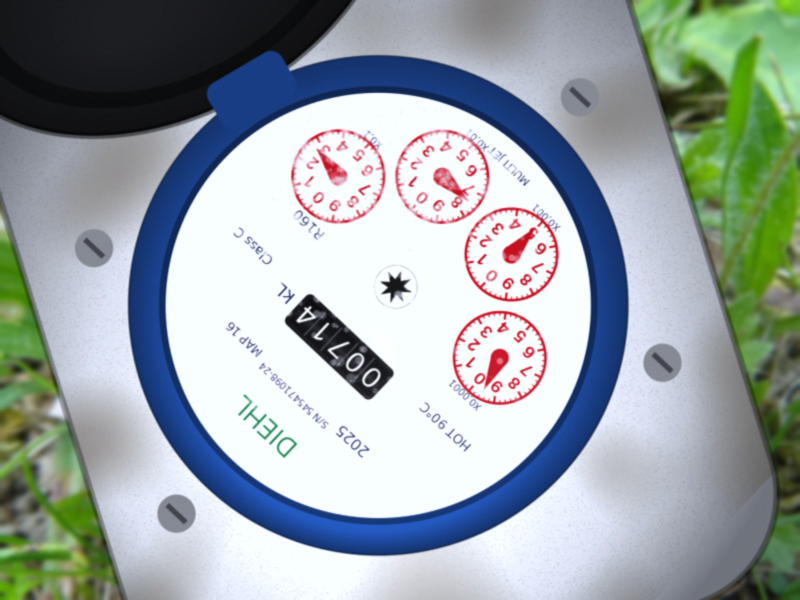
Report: 714.2749 kL
